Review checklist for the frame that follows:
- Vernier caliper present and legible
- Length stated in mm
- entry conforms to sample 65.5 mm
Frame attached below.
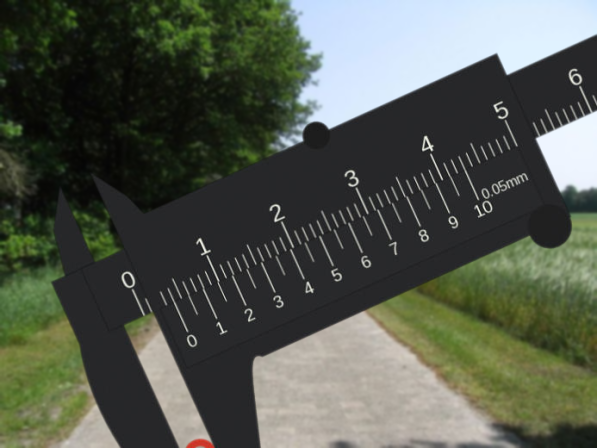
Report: 4.0 mm
